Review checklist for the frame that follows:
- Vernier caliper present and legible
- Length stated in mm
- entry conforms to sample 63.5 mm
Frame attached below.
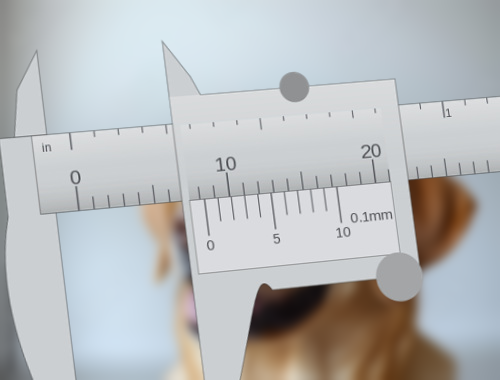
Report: 8.3 mm
